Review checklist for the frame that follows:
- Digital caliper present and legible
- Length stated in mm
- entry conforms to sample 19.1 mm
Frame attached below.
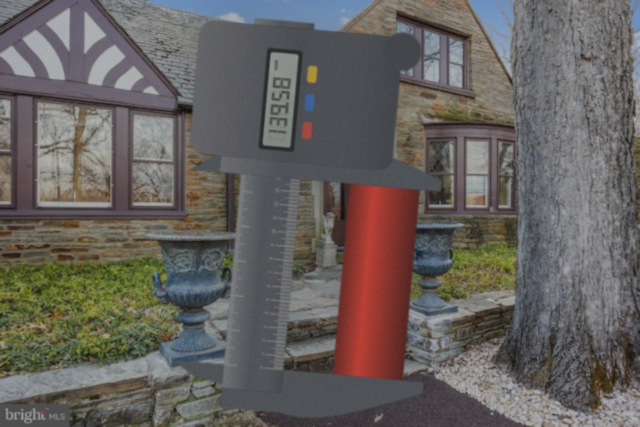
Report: 139.58 mm
